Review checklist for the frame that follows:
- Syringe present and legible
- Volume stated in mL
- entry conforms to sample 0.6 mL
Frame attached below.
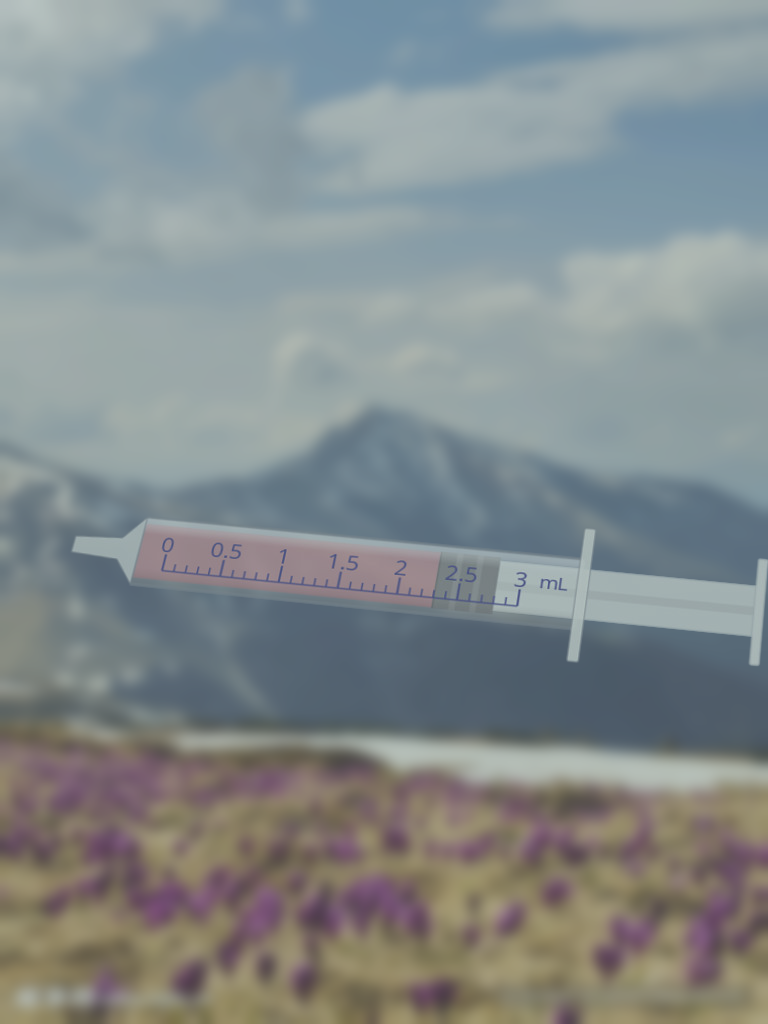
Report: 2.3 mL
